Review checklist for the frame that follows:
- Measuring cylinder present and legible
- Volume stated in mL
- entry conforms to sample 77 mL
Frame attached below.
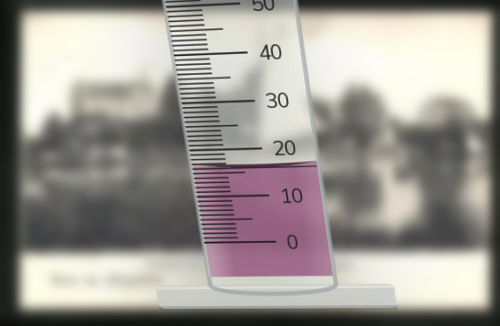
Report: 16 mL
